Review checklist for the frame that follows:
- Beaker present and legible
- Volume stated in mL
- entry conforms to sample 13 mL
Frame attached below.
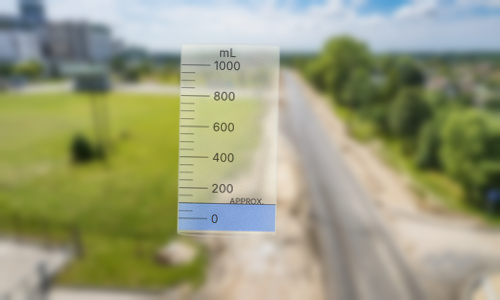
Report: 100 mL
